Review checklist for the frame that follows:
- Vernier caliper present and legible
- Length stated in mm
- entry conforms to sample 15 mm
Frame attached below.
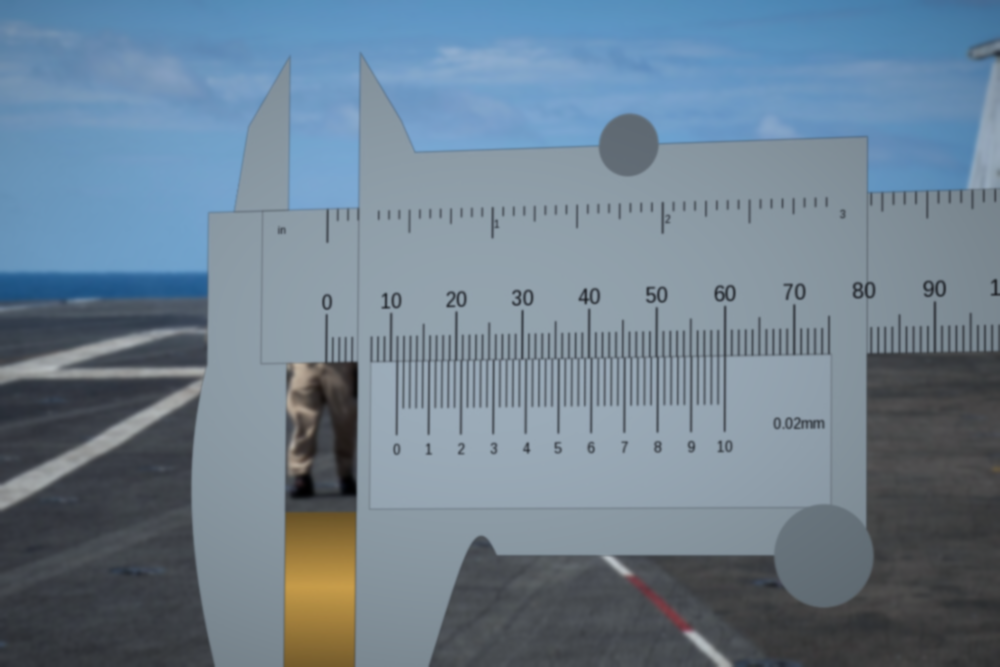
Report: 11.0 mm
